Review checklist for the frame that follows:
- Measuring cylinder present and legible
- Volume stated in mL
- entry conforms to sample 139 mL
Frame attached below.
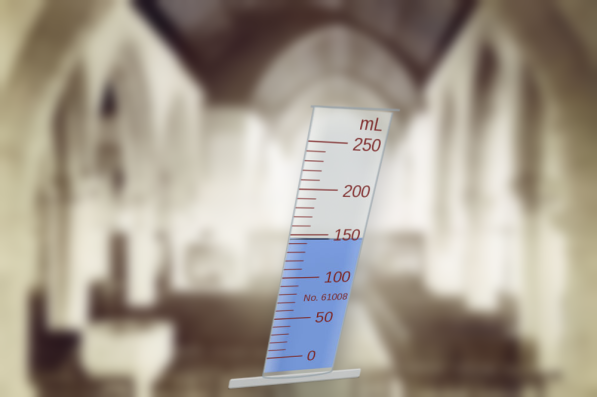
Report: 145 mL
